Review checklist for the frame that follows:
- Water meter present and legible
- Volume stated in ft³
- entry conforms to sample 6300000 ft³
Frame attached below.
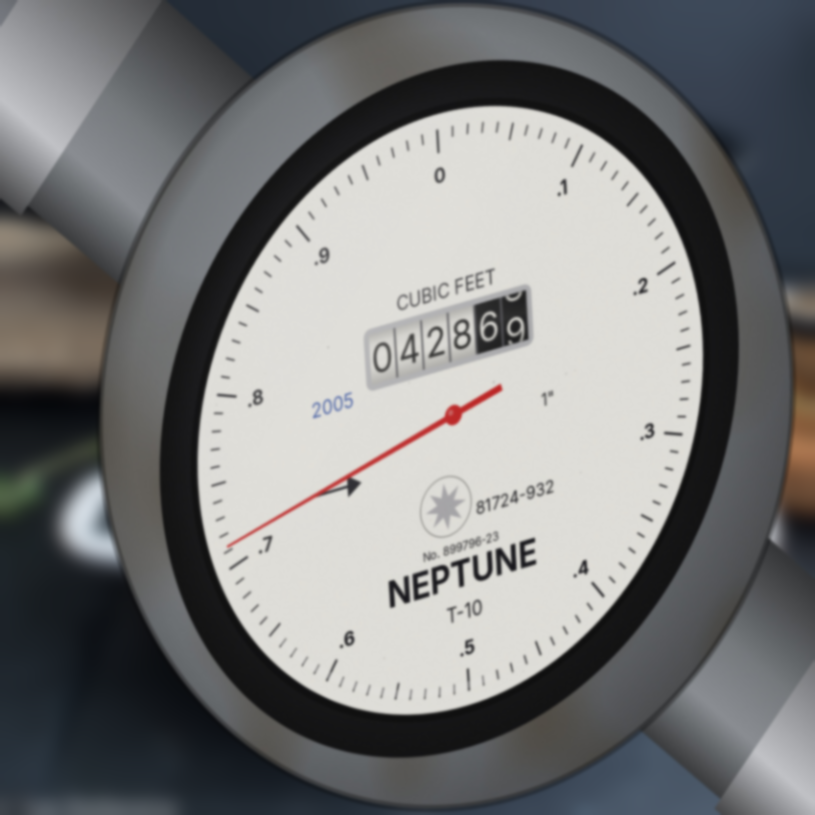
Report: 42868.71 ft³
